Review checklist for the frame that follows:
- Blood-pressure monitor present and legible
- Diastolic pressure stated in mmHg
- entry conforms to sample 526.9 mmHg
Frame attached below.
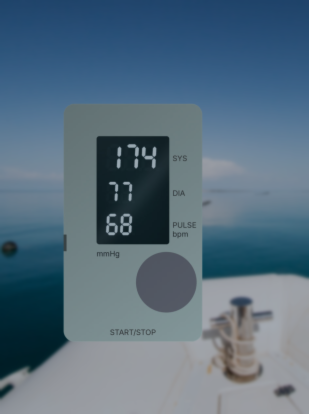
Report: 77 mmHg
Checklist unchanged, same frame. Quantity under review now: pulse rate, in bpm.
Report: 68 bpm
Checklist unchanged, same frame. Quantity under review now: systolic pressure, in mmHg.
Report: 174 mmHg
